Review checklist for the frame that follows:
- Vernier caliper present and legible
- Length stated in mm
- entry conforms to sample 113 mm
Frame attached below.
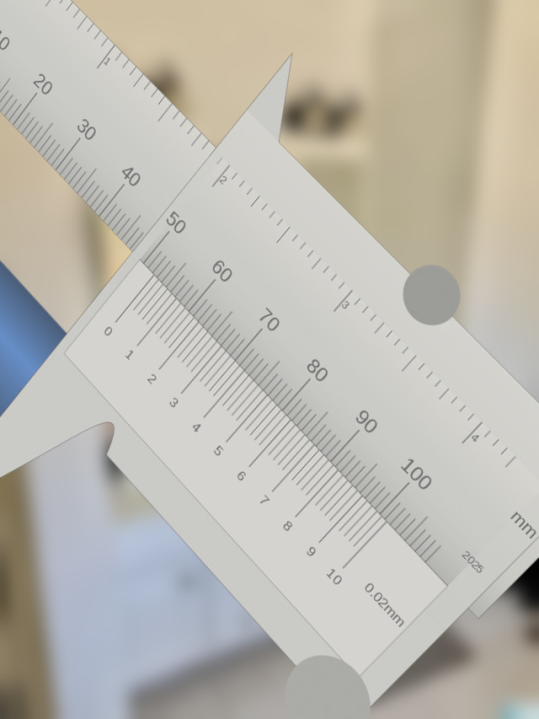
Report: 52.4 mm
